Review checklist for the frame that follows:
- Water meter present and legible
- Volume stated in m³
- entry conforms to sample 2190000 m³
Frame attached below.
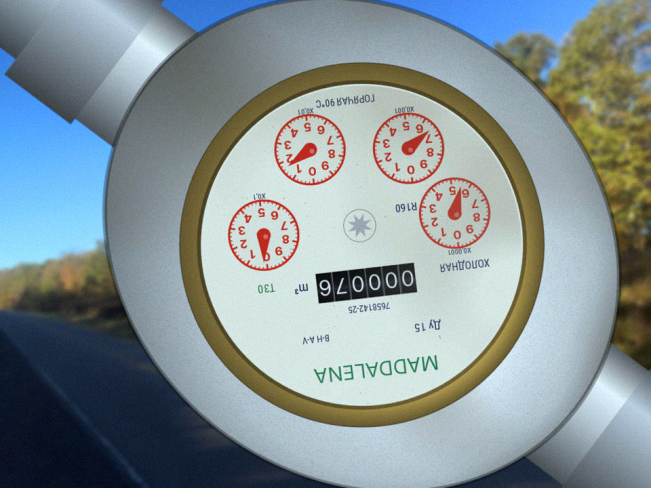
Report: 76.0165 m³
